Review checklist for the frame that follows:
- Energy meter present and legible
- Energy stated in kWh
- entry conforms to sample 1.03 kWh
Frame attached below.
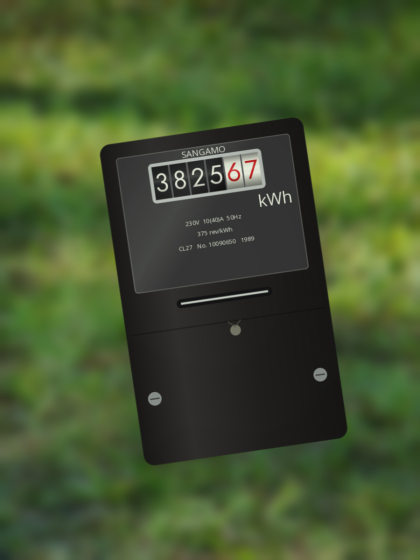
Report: 3825.67 kWh
